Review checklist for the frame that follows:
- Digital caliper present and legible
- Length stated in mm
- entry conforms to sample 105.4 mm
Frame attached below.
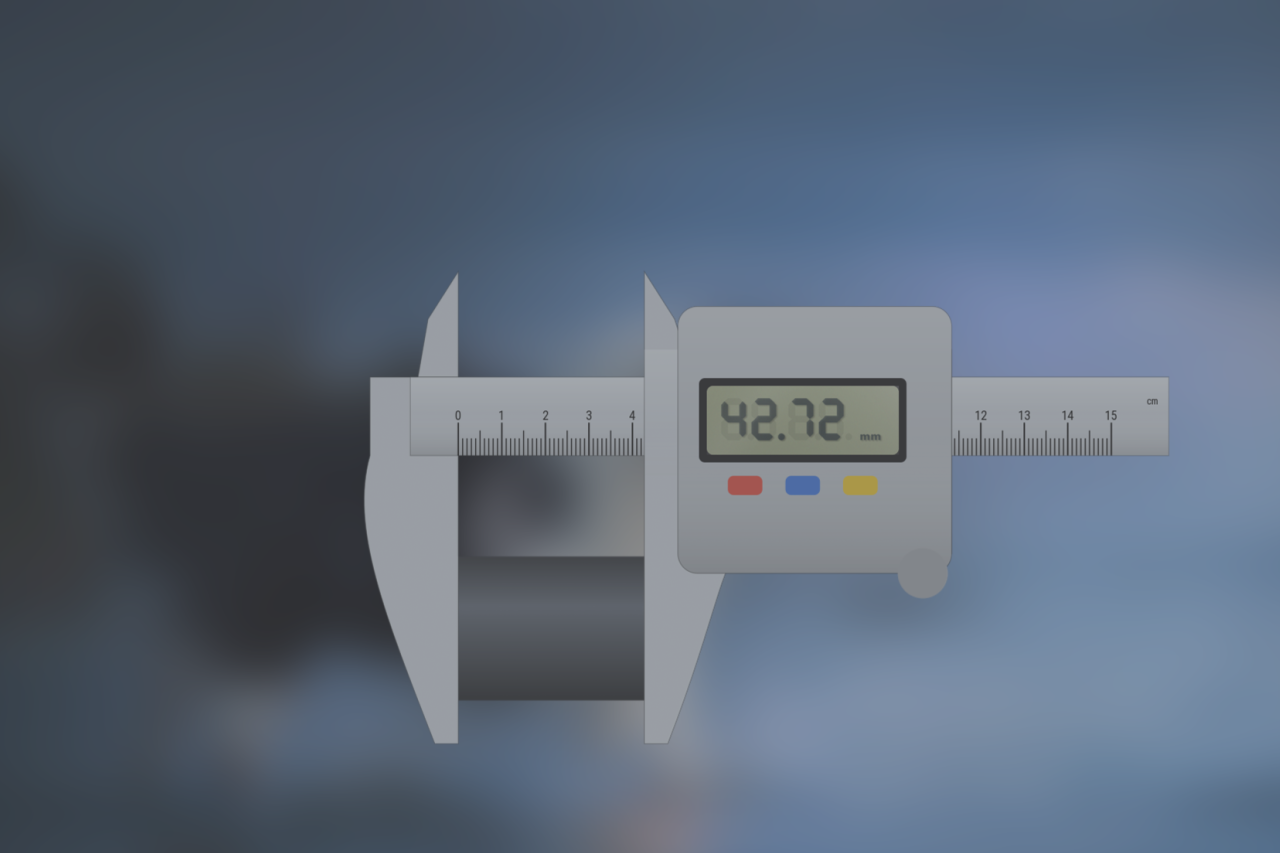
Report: 42.72 mm
